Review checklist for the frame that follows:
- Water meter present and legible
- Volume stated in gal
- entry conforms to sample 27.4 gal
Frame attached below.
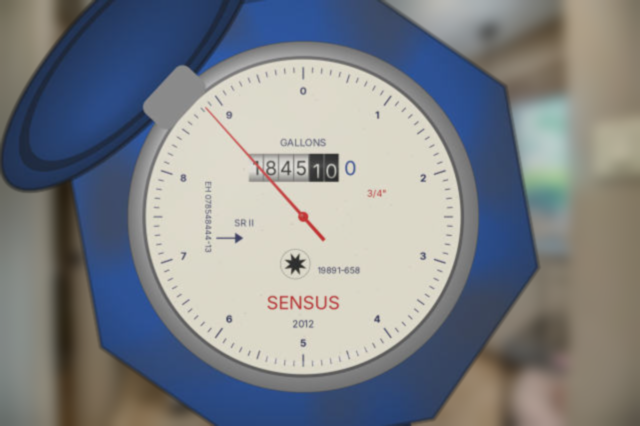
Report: 1845098.8 gal
